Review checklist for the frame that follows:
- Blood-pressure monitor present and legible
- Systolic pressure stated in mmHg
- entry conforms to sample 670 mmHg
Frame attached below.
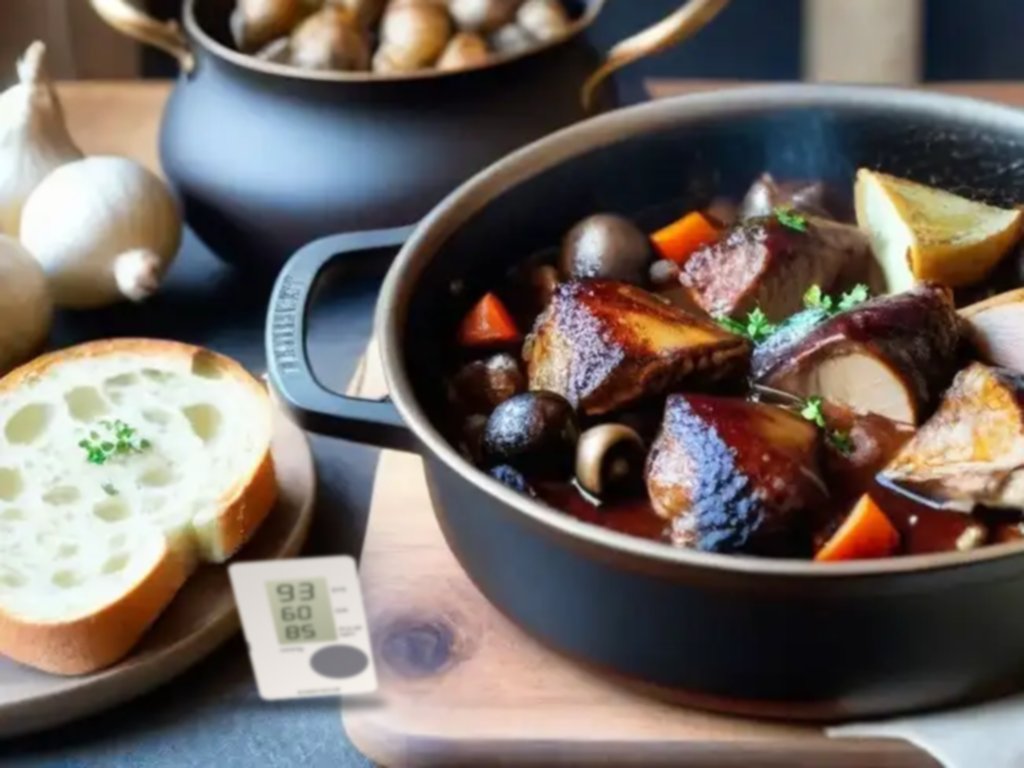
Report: 93 mmHg
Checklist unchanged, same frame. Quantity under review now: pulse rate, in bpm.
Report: 85 bpm
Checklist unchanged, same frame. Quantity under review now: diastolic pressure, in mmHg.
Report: 60 mmHg
